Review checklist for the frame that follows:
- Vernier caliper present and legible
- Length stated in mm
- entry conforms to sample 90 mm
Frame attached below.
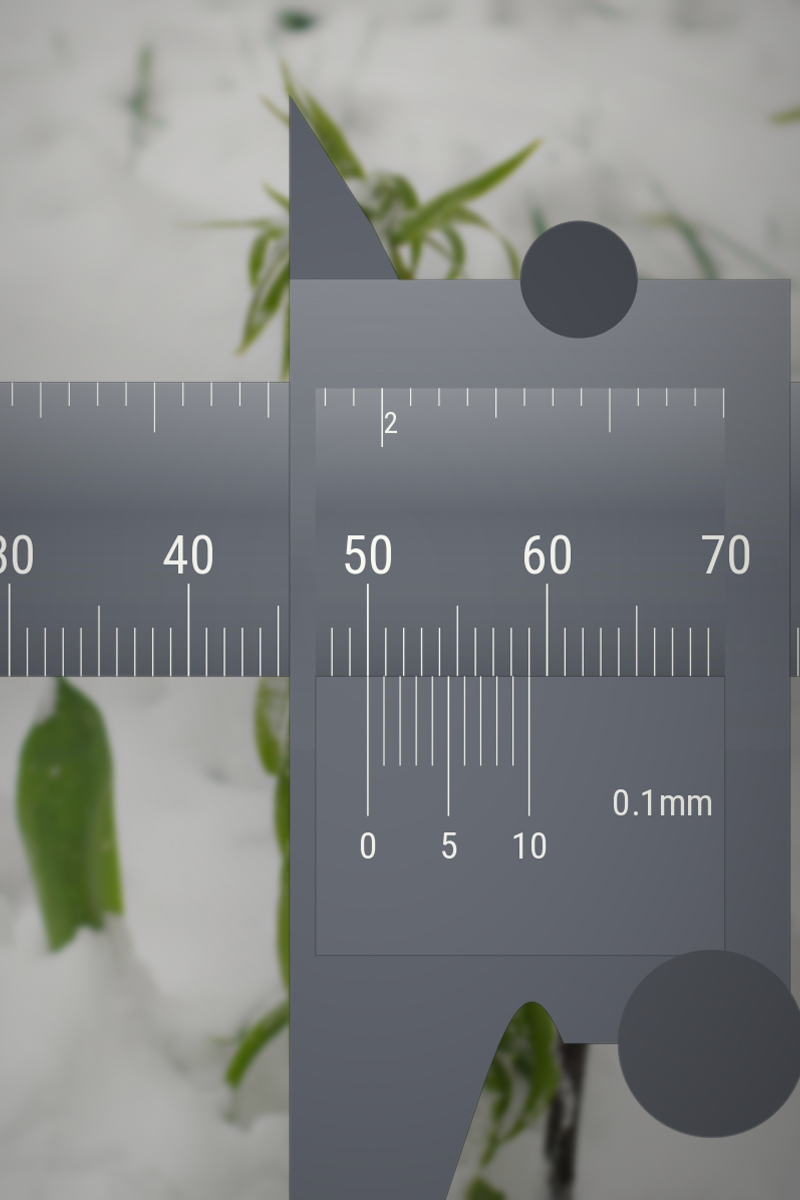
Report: 50.0 mm
